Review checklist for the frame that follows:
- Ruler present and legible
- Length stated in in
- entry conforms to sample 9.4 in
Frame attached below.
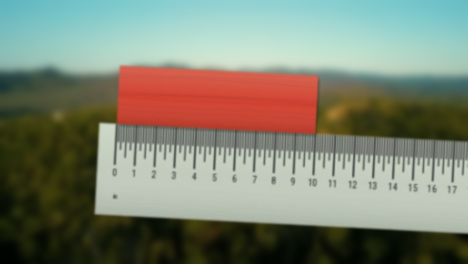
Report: 10 in
